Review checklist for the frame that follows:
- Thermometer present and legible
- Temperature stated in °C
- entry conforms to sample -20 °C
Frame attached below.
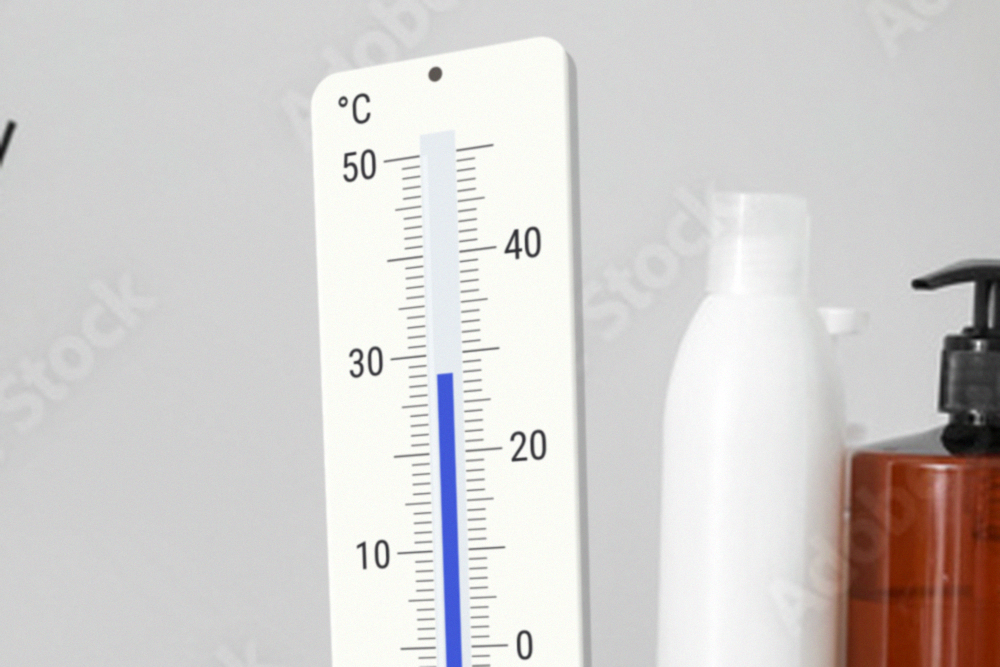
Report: 28 °C
